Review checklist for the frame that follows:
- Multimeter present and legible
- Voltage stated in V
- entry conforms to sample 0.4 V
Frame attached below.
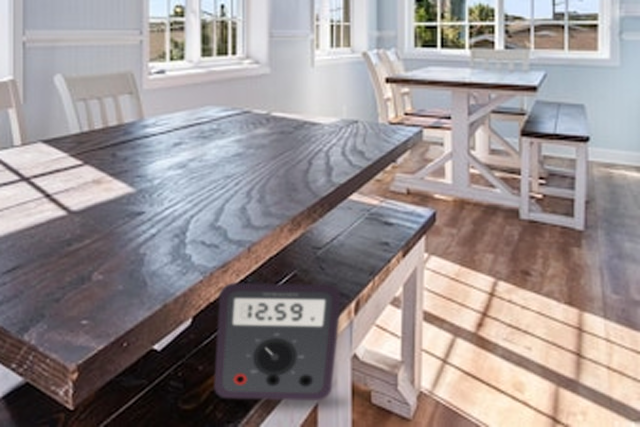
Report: 12.59 V
